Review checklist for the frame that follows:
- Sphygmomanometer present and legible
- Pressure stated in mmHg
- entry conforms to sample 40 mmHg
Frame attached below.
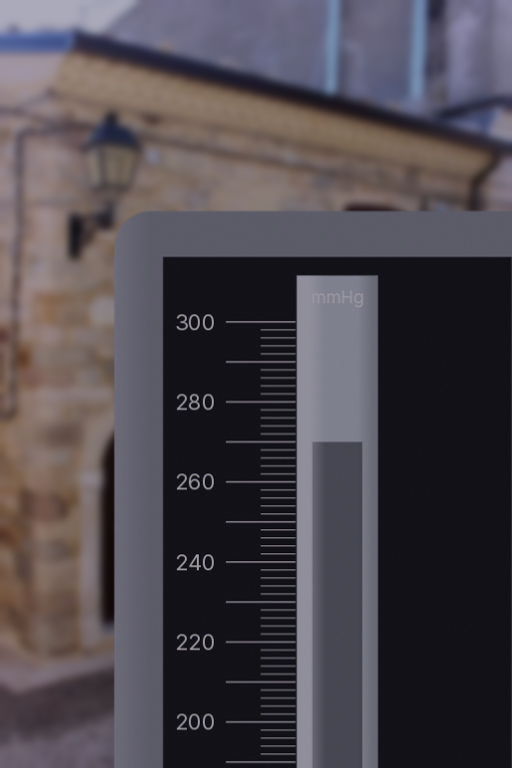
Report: 270 mmHg
